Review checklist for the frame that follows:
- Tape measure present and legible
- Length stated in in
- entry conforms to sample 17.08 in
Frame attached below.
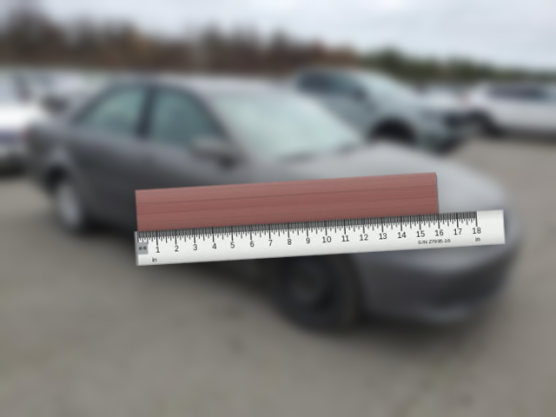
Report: 16 in
